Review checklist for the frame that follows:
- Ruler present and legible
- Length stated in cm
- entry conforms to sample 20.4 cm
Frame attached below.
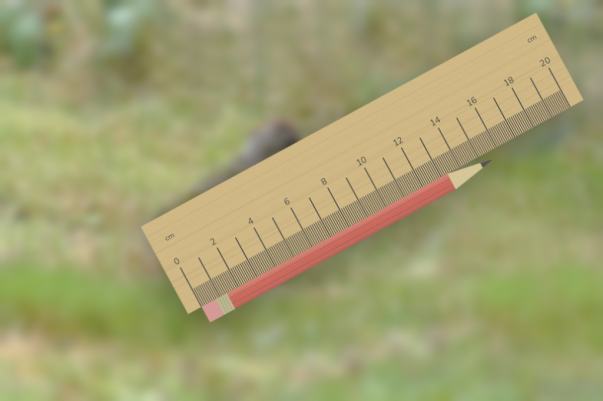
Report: 15.5 cm
